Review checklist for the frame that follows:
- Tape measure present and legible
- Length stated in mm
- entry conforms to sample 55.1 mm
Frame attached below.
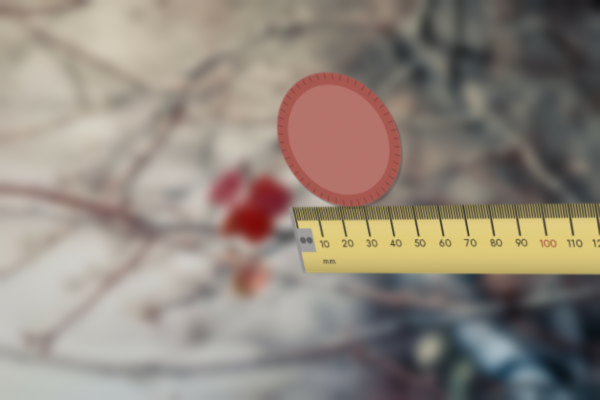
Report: 50 mm
